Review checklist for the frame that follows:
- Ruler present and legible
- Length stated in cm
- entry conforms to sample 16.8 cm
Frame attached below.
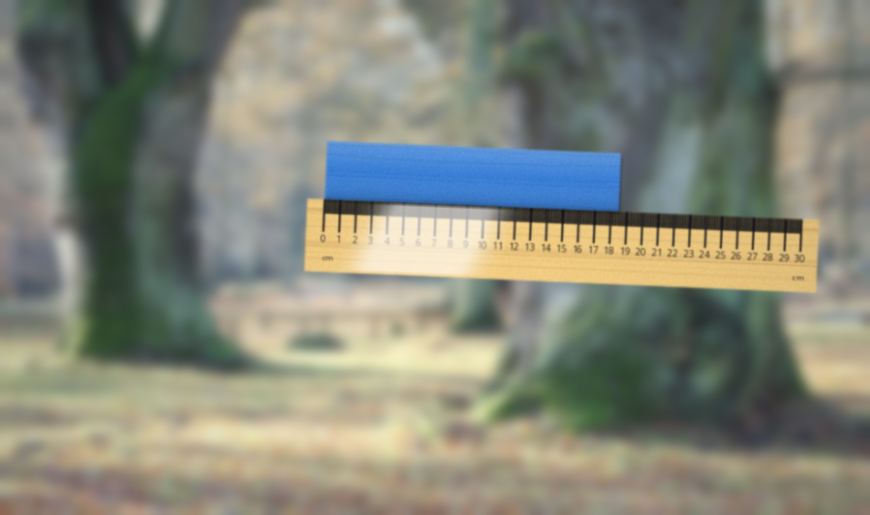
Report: 18.5 cm
